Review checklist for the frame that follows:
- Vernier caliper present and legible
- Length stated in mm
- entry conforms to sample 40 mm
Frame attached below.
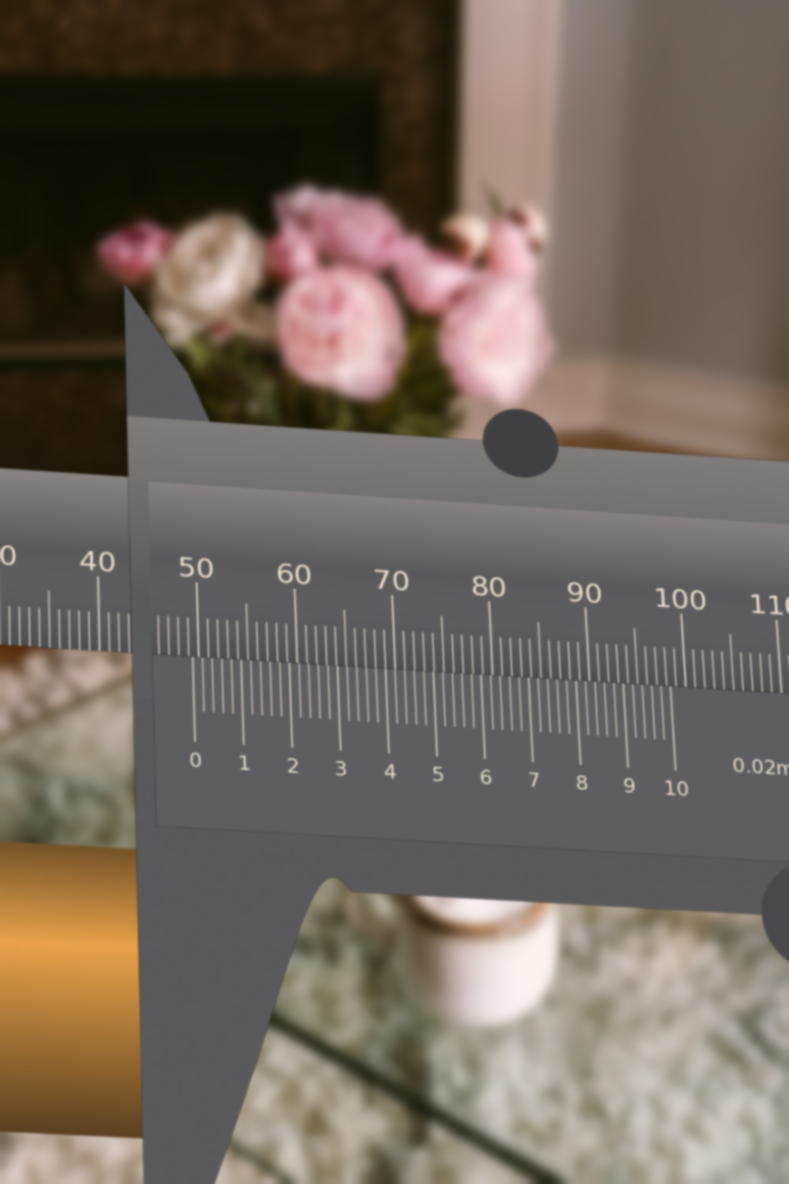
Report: 49.4 mm
